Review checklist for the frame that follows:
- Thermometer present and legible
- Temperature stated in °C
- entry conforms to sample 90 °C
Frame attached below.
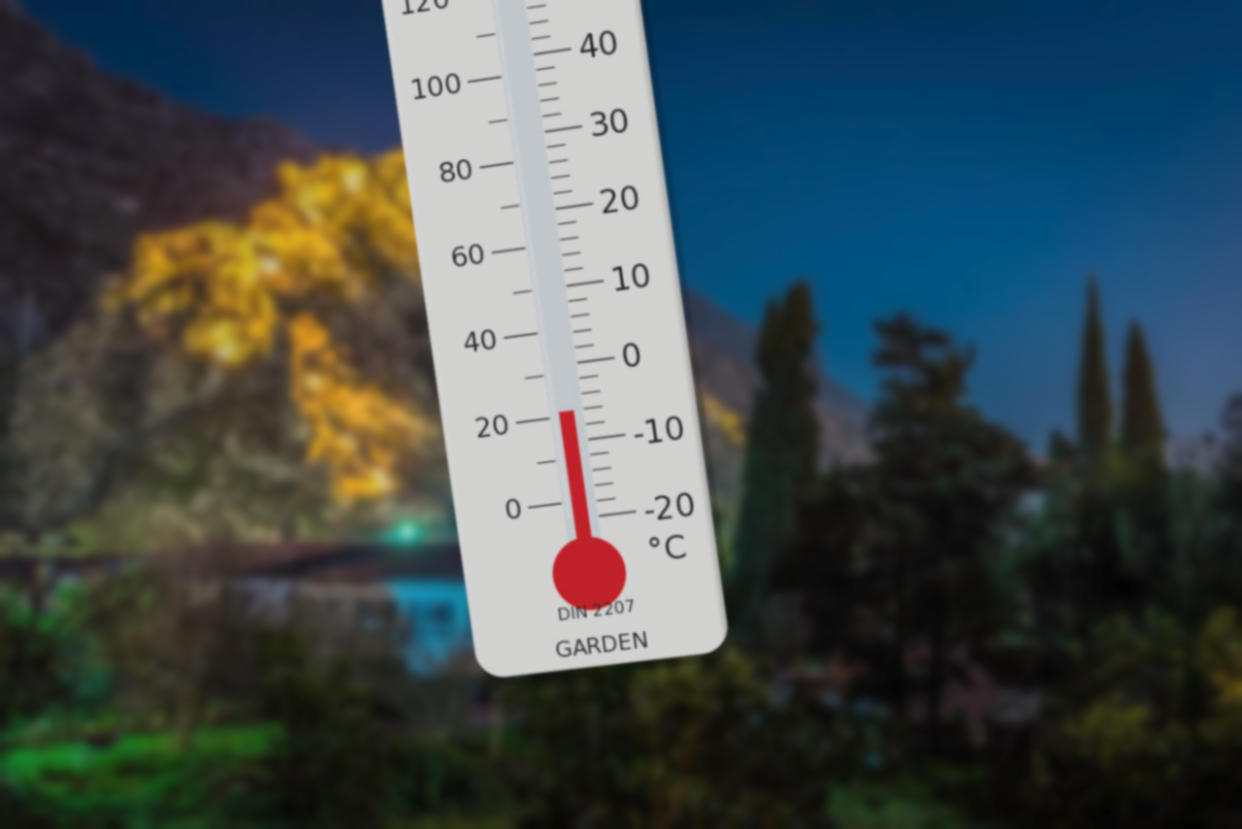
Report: -6 °C
